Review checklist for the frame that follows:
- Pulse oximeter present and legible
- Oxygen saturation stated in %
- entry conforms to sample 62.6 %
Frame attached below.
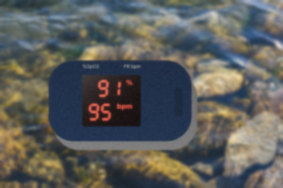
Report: 91 %
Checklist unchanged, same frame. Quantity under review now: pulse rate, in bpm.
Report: 95 bpm
